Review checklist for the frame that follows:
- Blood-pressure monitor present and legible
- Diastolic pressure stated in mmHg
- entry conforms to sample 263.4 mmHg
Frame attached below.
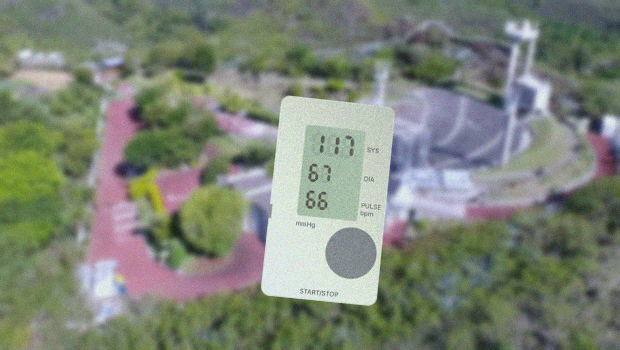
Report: 67 mmHg
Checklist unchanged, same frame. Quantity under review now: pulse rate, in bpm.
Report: 66 bpm
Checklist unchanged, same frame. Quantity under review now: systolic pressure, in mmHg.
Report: 117 mmHg
